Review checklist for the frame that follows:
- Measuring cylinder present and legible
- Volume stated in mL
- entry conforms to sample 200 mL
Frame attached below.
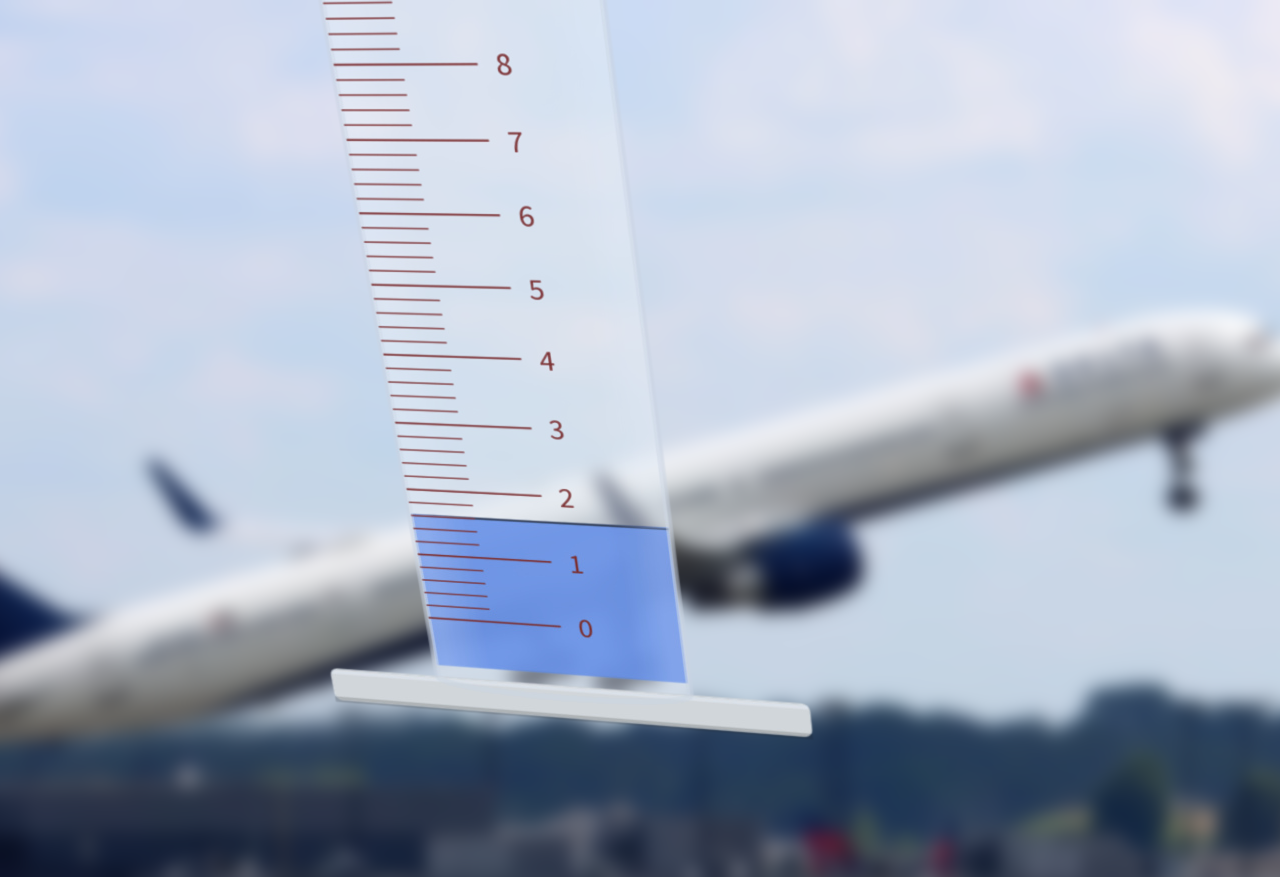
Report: 1.6 mL
